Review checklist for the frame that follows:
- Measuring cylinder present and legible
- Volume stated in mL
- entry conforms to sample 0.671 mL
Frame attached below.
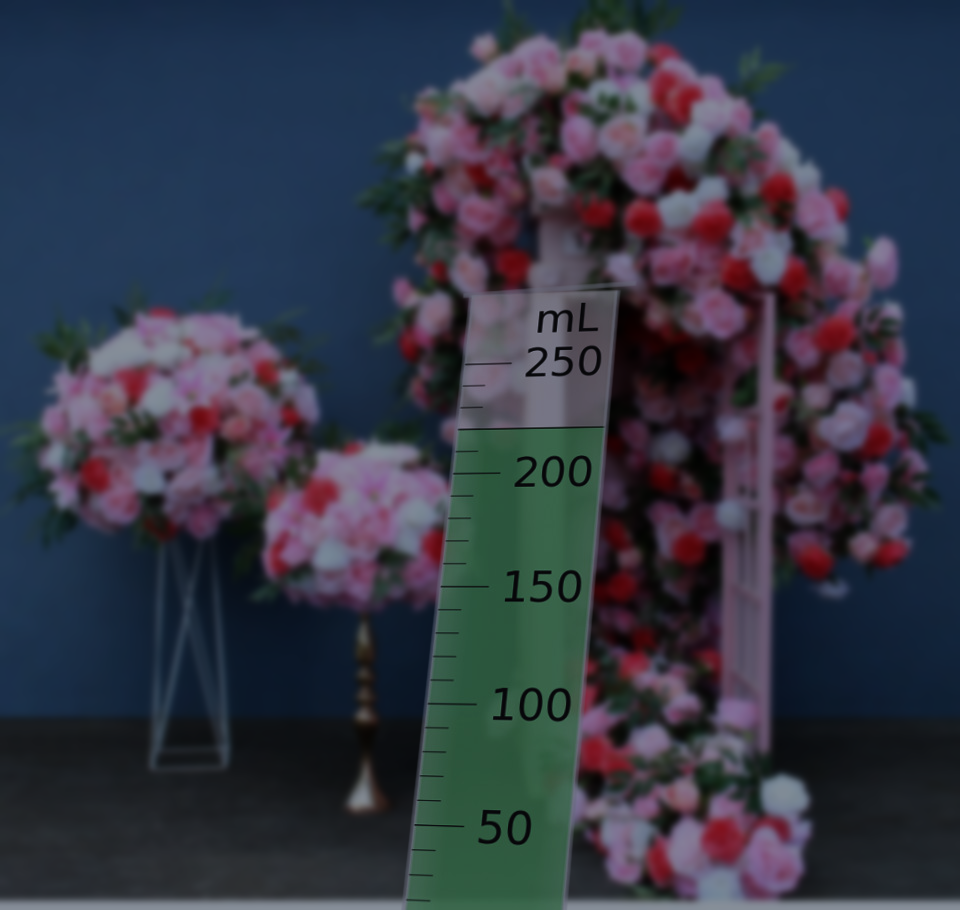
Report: 220 mL
